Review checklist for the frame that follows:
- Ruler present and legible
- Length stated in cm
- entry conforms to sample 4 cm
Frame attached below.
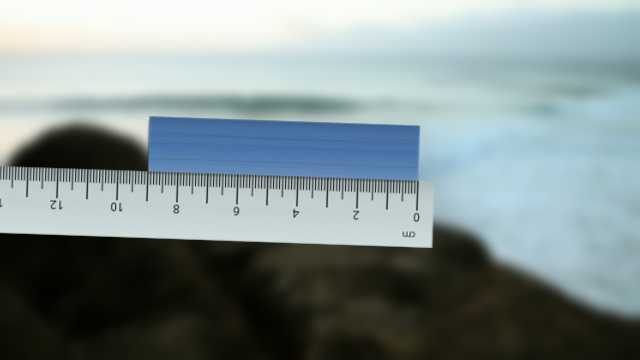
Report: 9 cm
